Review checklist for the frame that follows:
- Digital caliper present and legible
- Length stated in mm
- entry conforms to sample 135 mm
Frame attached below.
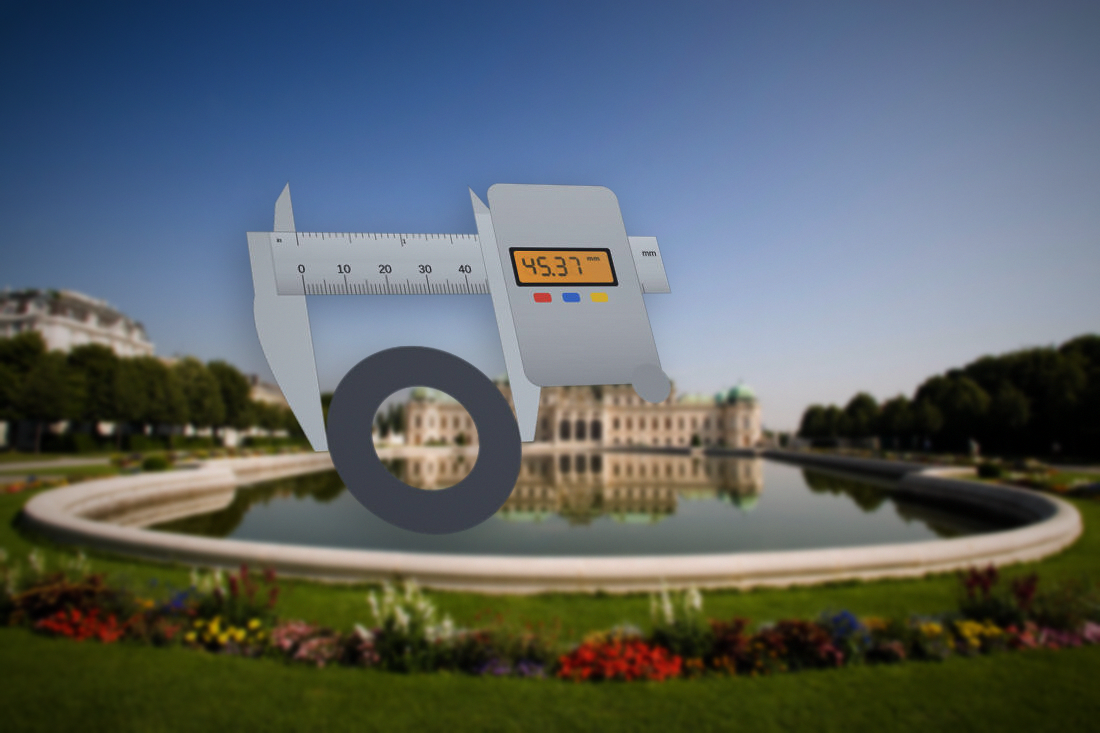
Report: 45.37 mm
